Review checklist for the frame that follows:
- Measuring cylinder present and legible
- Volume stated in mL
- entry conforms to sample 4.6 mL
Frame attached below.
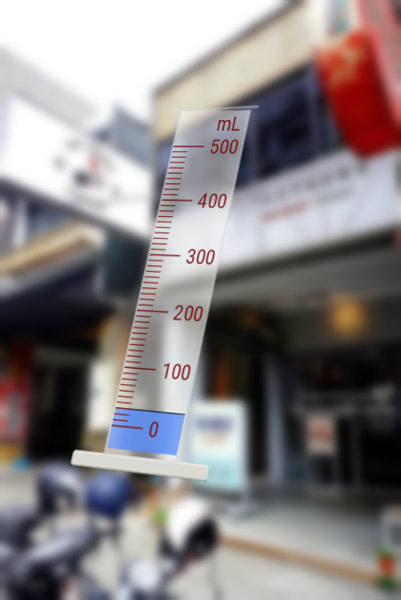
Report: 30 mL
